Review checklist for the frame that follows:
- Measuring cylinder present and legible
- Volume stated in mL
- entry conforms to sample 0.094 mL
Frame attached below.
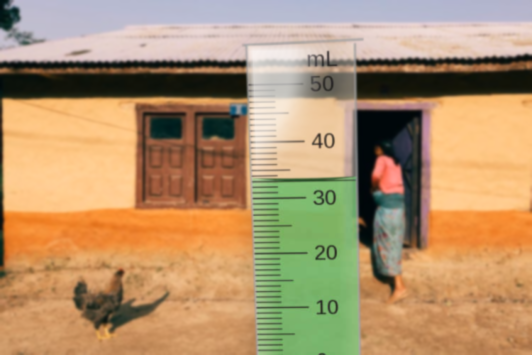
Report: 33 mL
